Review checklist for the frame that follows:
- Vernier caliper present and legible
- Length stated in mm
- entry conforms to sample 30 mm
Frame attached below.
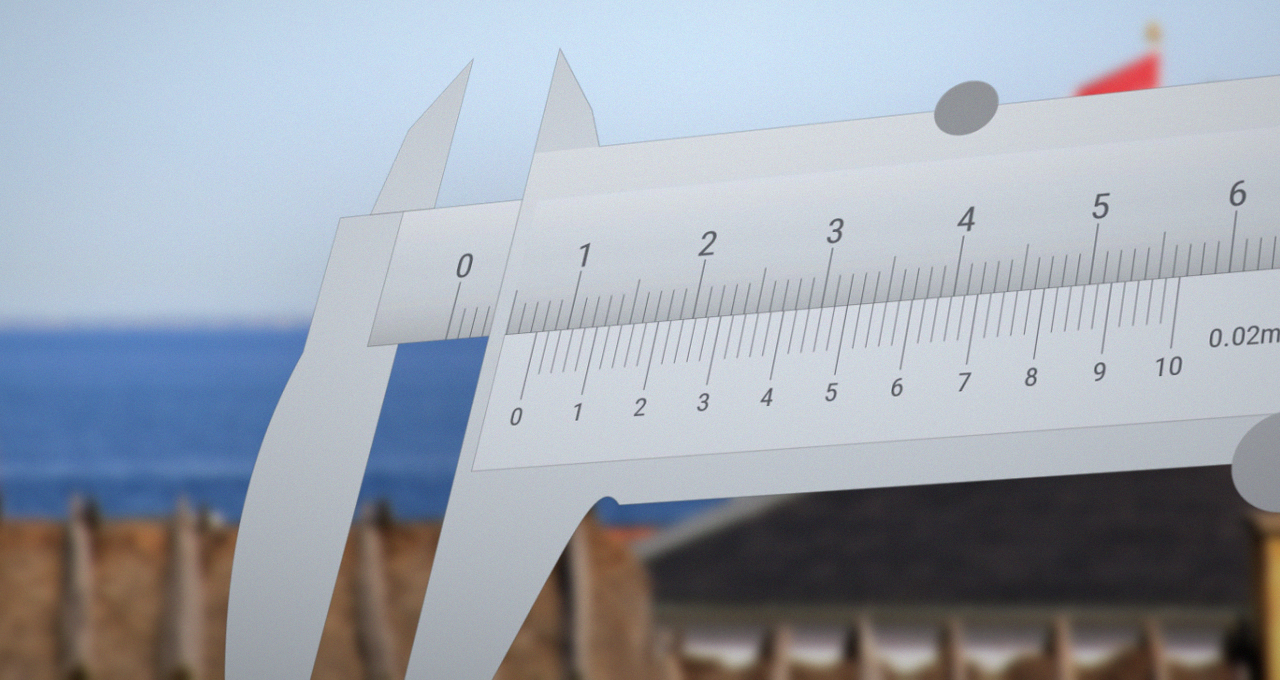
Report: 7.5 mm
